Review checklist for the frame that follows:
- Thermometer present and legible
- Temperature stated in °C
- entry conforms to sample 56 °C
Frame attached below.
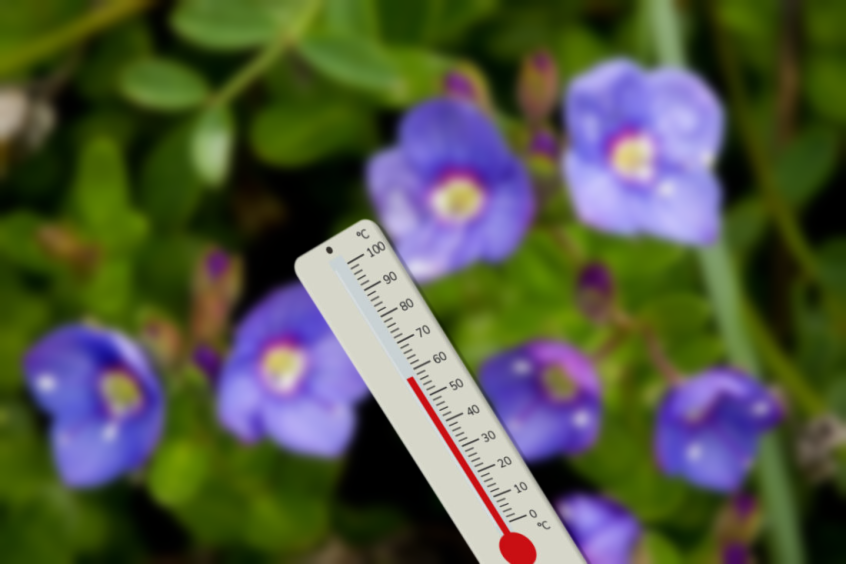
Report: 58 °C
